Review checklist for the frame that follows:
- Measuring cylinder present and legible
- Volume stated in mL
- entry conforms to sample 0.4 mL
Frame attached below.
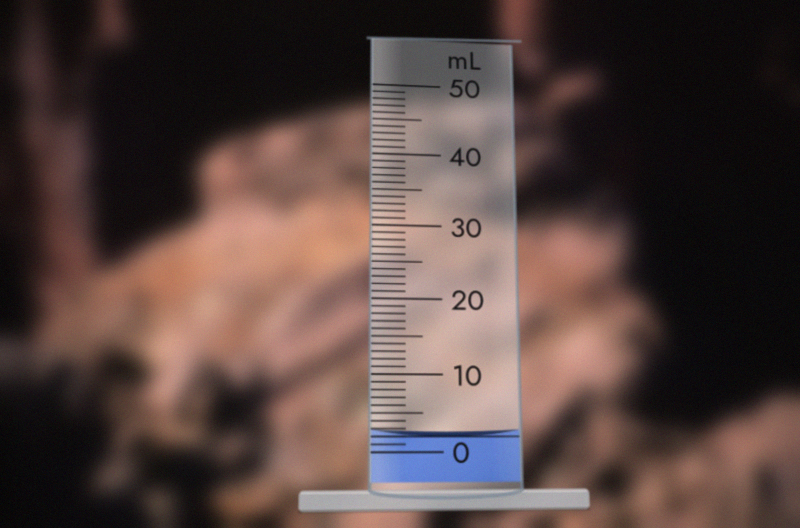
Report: 2 mL
